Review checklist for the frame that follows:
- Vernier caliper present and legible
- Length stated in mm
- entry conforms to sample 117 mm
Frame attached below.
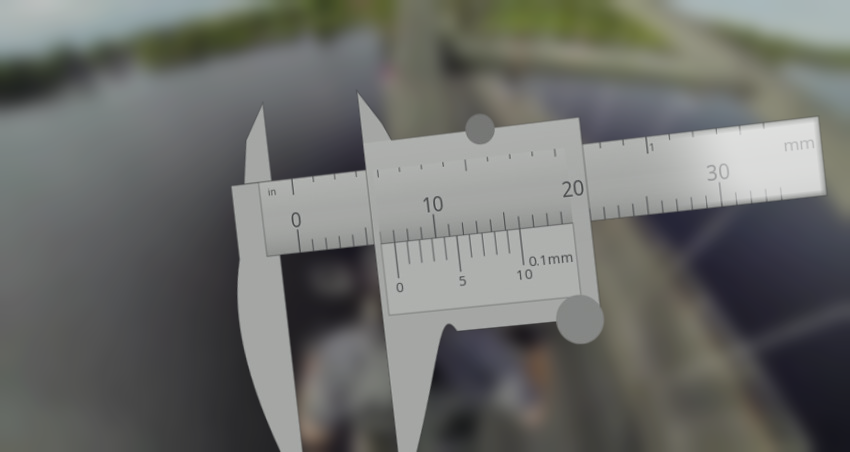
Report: 7.0 mm
